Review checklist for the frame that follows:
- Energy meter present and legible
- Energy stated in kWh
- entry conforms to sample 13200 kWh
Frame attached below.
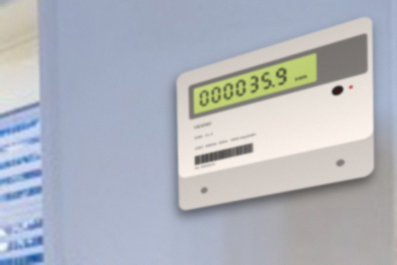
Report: 35.9 kWh
